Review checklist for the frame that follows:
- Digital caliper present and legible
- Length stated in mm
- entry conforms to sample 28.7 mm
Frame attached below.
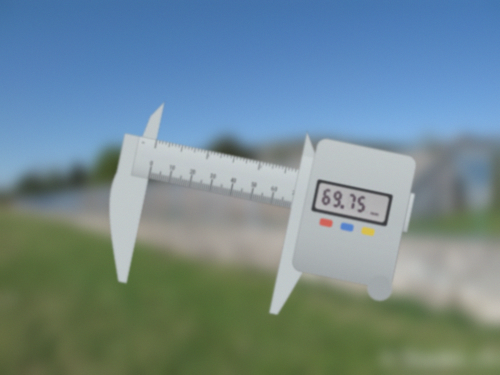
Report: 69.75 mm
